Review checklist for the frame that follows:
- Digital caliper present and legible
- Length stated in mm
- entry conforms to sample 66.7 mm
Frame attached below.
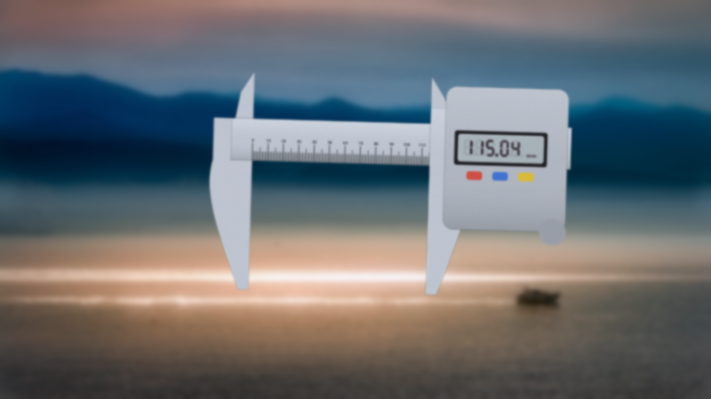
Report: 115.04 mm
